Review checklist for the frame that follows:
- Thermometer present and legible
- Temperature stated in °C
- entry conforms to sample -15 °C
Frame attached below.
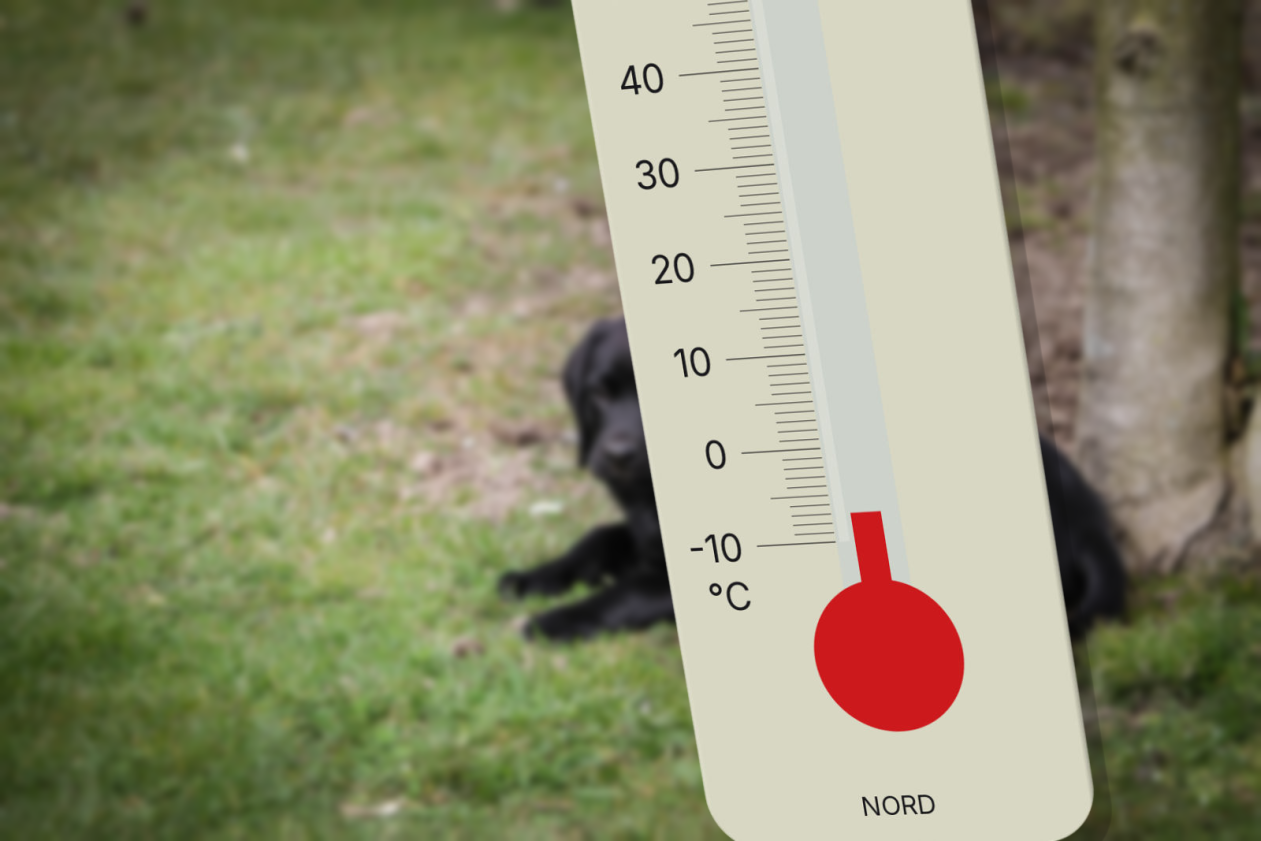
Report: -7 °C
